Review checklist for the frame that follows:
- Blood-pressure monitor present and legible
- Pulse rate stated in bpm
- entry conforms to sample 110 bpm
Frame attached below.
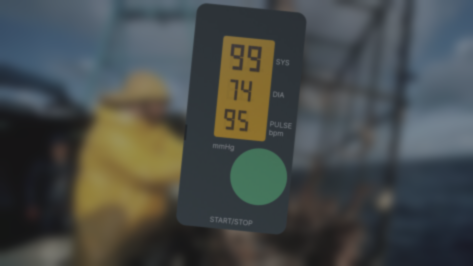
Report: 95 bpm
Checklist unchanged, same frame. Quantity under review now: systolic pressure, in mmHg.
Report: 99 mmHg
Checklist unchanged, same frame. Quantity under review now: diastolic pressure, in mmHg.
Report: 74 mmHg
